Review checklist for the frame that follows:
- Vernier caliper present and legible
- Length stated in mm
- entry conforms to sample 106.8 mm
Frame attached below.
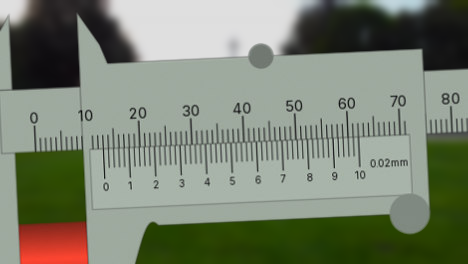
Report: 13.0 mm
